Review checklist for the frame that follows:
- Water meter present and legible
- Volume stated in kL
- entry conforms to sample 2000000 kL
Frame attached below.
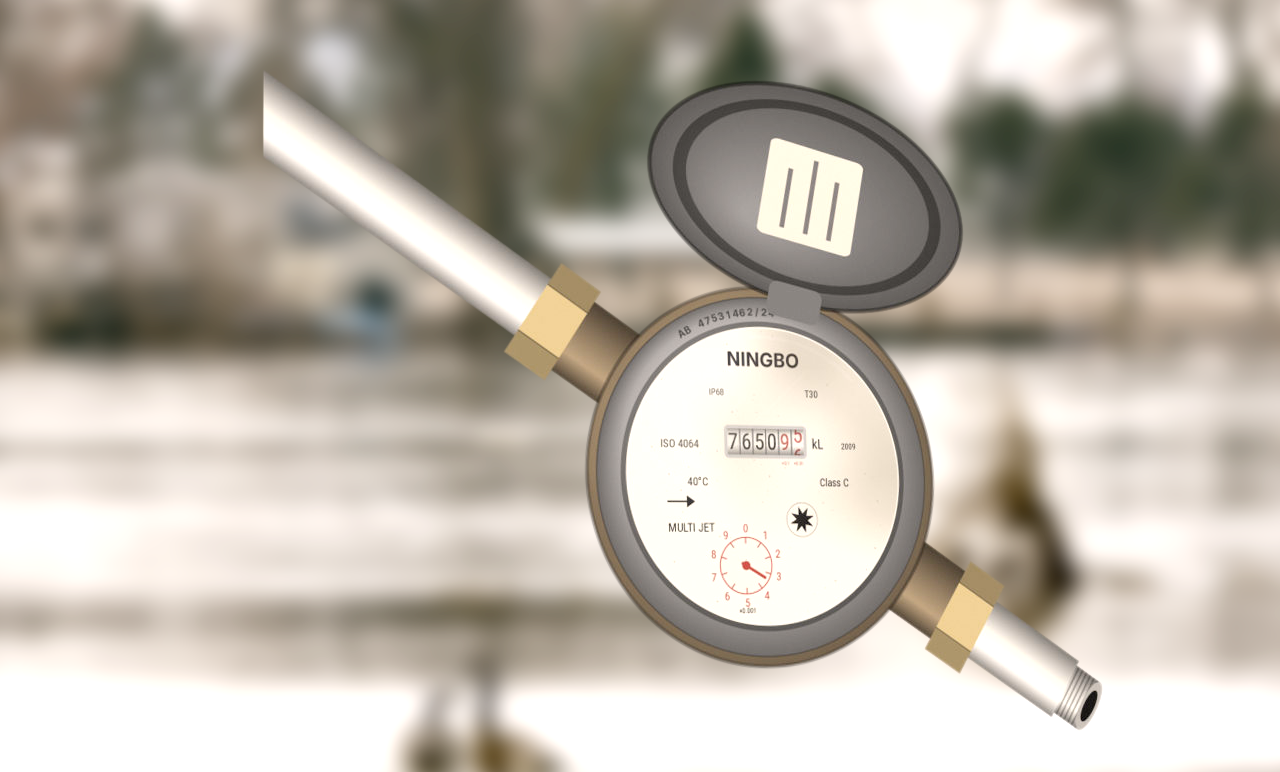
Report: 7650.953 kL
